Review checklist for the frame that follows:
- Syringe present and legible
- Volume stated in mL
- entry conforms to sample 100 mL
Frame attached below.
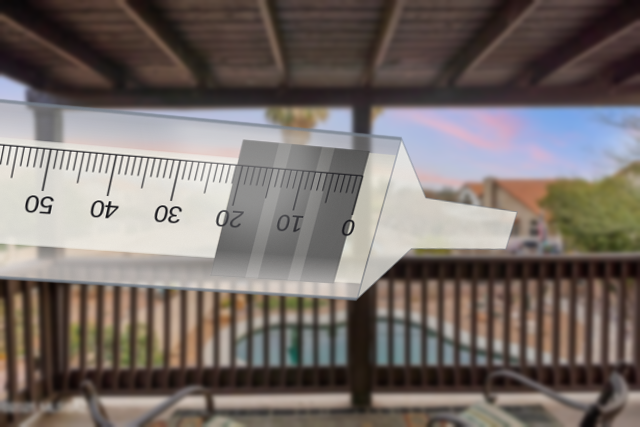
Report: 0 mL
